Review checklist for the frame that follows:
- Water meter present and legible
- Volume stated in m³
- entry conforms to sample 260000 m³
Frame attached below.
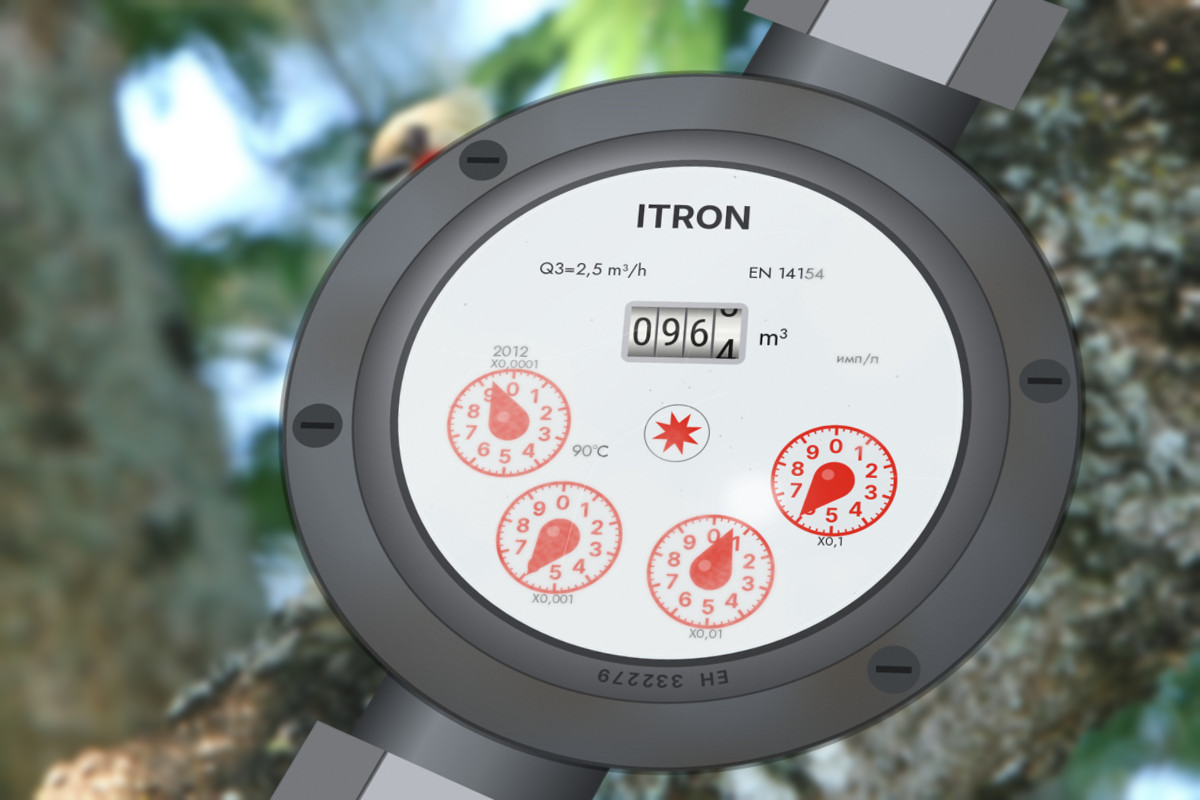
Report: 963.6059 m³
